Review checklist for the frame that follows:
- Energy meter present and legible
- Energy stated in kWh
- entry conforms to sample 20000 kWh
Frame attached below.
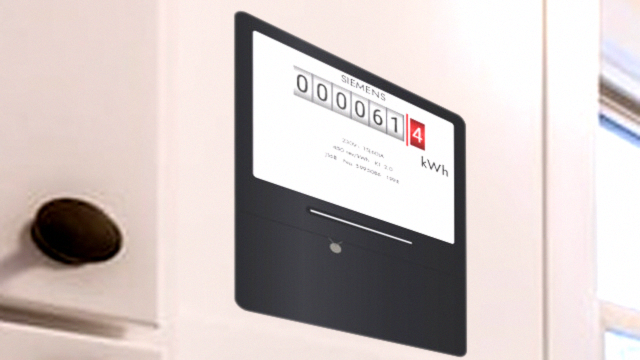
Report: 61.4 kWh
